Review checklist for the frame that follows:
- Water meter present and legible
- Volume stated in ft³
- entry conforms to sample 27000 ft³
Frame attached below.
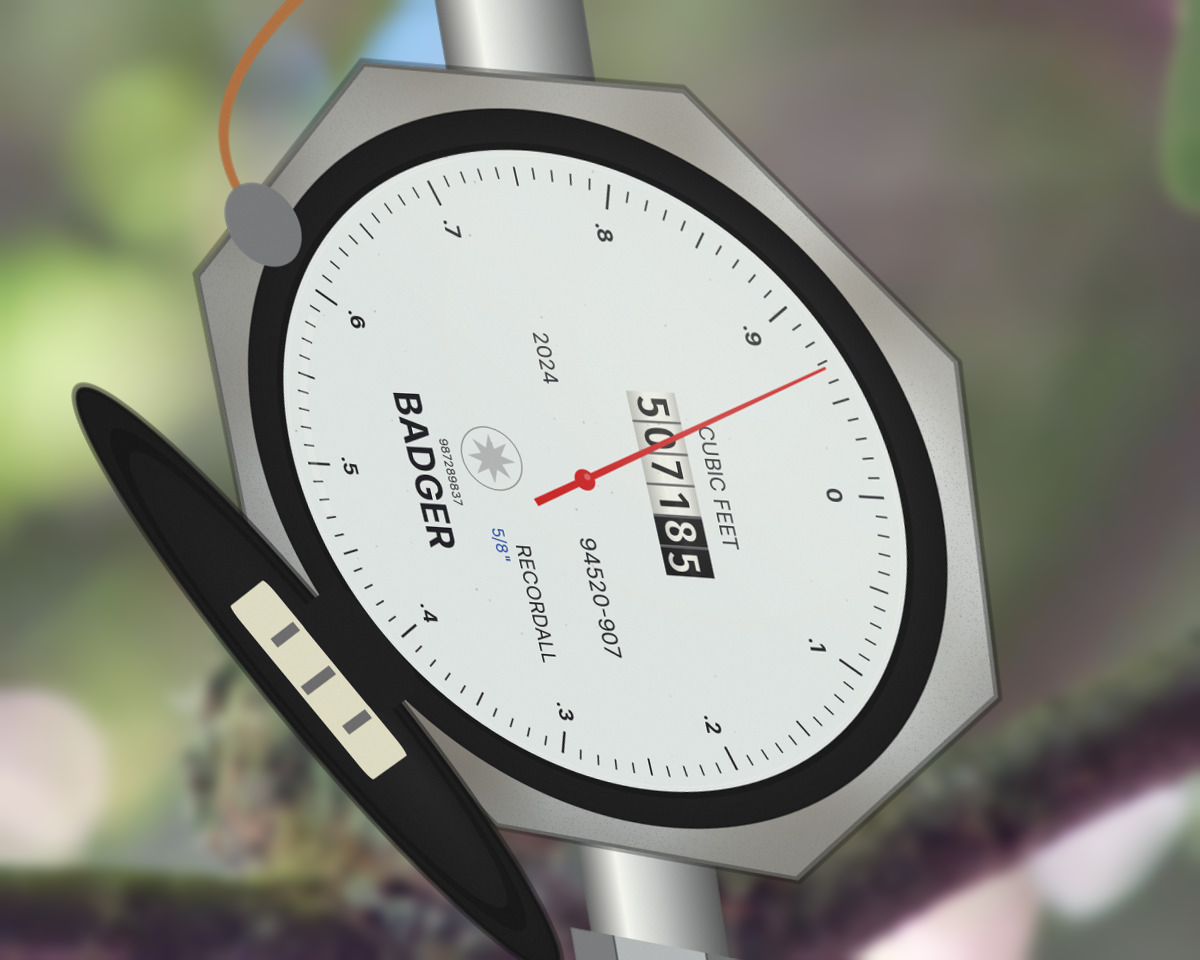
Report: 507184.93 ft³
